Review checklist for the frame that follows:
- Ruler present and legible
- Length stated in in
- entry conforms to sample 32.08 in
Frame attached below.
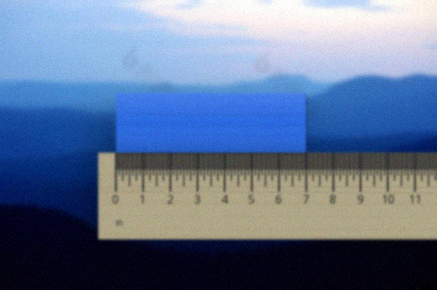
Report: 7 in
